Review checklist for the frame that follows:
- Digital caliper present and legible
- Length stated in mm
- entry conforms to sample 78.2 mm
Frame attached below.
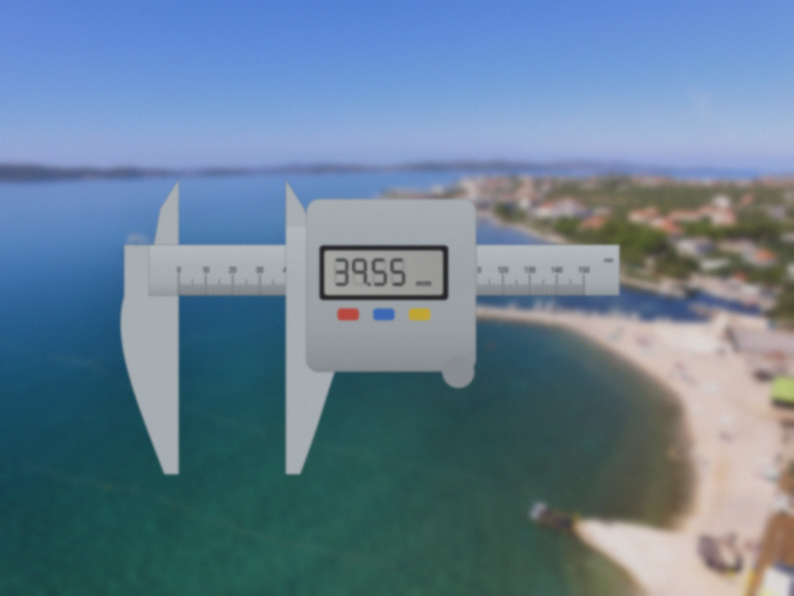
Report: 39.55 mm
